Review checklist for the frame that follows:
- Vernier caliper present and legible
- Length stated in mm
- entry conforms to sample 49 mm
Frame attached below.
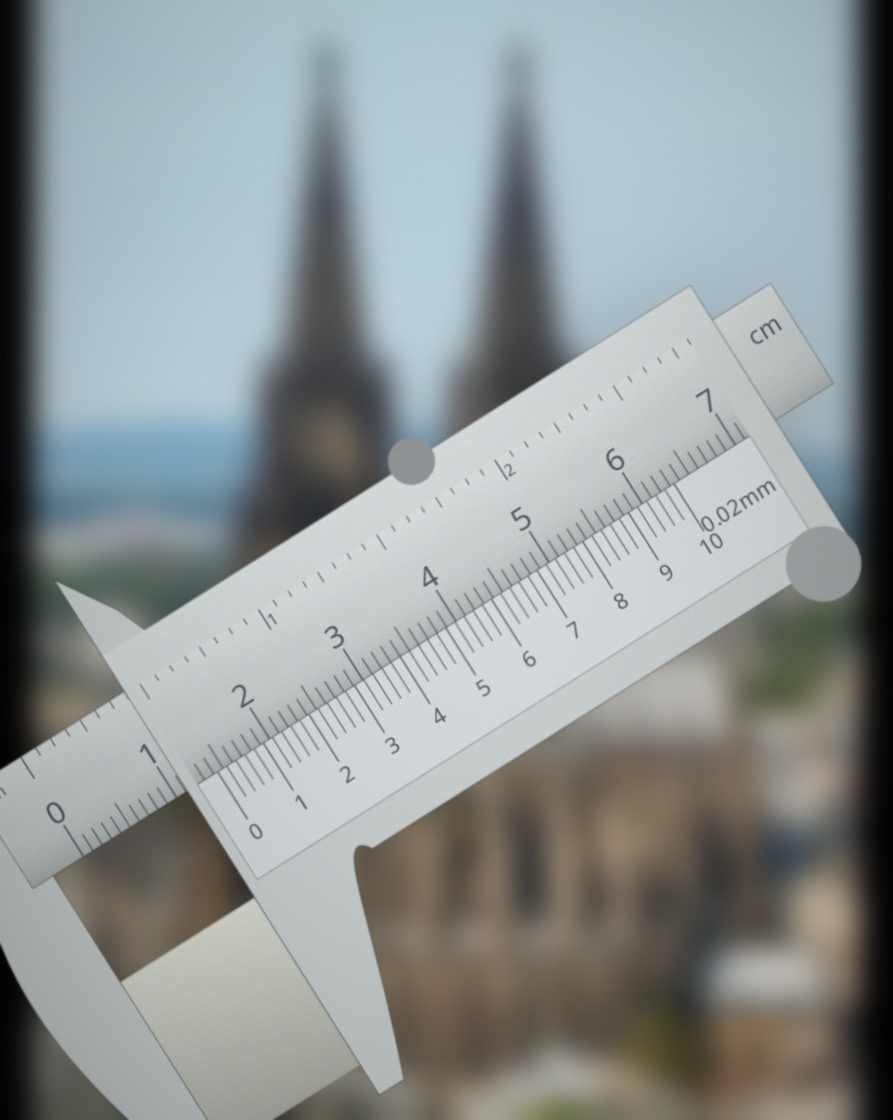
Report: 14.4 mm
